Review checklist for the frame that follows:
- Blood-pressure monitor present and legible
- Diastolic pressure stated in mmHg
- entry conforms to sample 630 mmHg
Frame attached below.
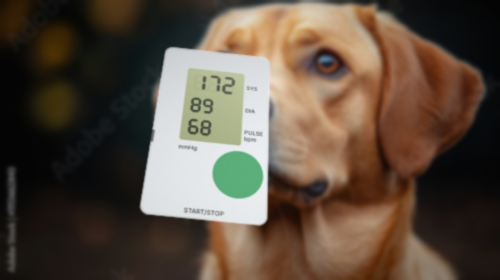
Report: 89 mmHg
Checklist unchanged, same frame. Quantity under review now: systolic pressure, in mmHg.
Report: 172 mmHg
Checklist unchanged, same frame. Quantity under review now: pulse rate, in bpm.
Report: 68 bpm
